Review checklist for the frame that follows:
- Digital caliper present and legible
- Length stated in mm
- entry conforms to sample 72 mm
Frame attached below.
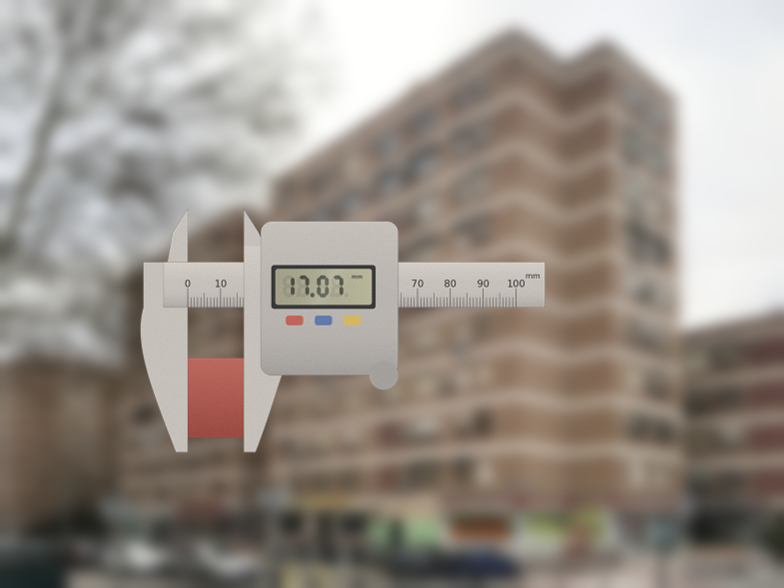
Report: 17.07 mm
